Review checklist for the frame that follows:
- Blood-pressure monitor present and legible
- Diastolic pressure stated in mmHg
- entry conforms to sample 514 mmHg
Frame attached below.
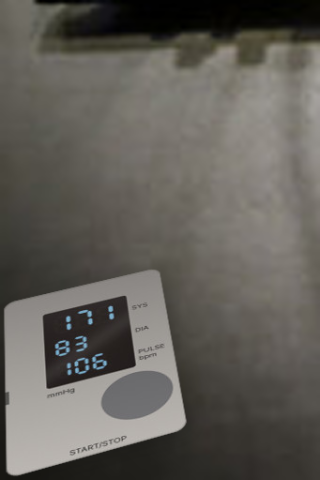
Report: 83 mmHg
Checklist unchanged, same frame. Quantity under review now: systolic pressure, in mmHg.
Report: 171 mmHg
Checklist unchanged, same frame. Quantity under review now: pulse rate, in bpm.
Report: 106 bpm
